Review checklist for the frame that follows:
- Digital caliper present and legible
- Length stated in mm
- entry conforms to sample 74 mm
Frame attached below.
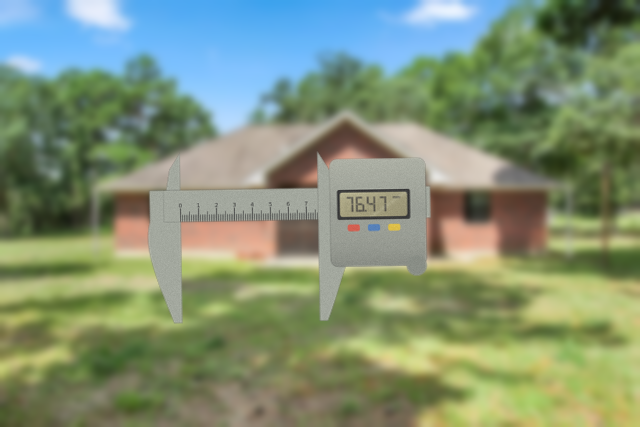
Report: 76.47 mm
